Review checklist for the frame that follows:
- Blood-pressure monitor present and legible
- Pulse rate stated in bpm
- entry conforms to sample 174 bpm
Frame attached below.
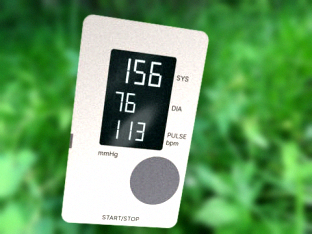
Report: 113 bpm
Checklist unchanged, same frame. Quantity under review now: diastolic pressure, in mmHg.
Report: 76 mmHg
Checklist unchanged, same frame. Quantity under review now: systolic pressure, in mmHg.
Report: 156 mmHg
